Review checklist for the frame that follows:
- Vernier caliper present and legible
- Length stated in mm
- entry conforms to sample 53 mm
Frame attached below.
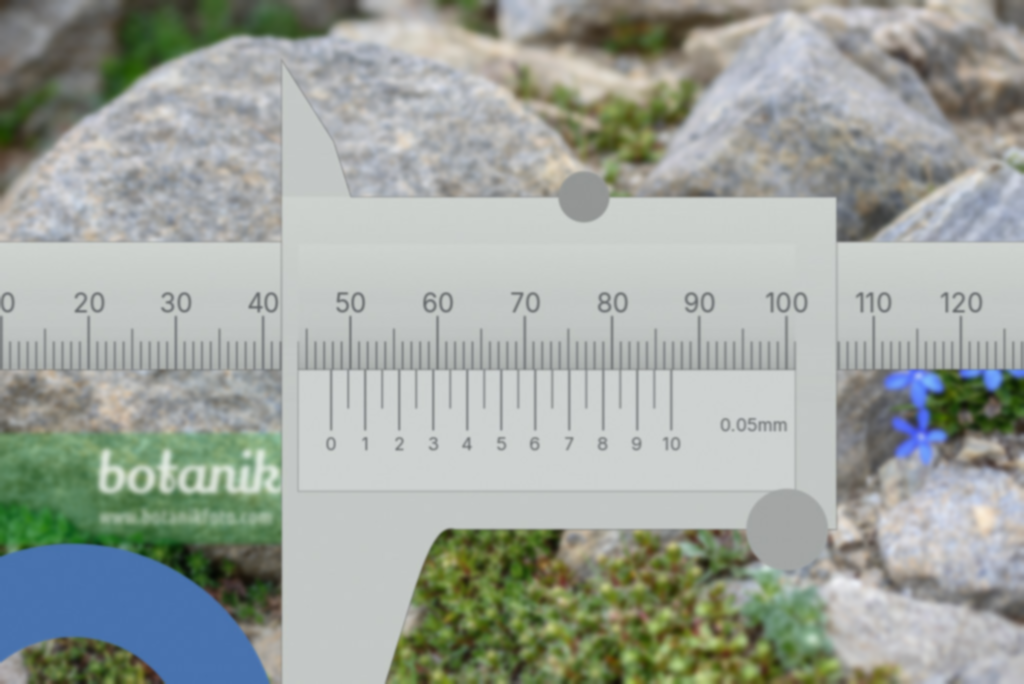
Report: 47.8 mm
